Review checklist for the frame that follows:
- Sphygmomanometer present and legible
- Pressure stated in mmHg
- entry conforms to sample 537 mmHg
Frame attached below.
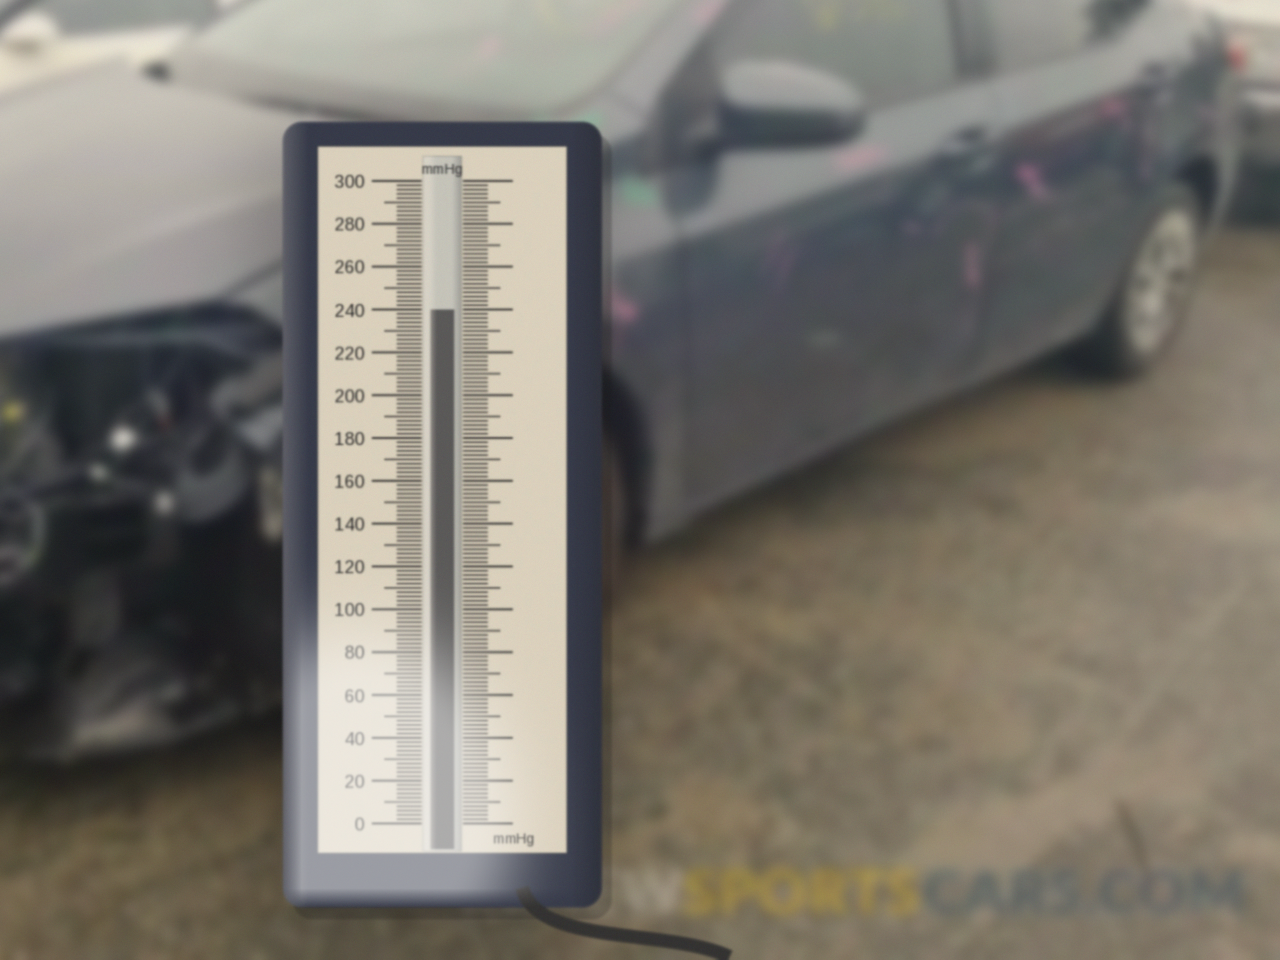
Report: 240 mmHg
